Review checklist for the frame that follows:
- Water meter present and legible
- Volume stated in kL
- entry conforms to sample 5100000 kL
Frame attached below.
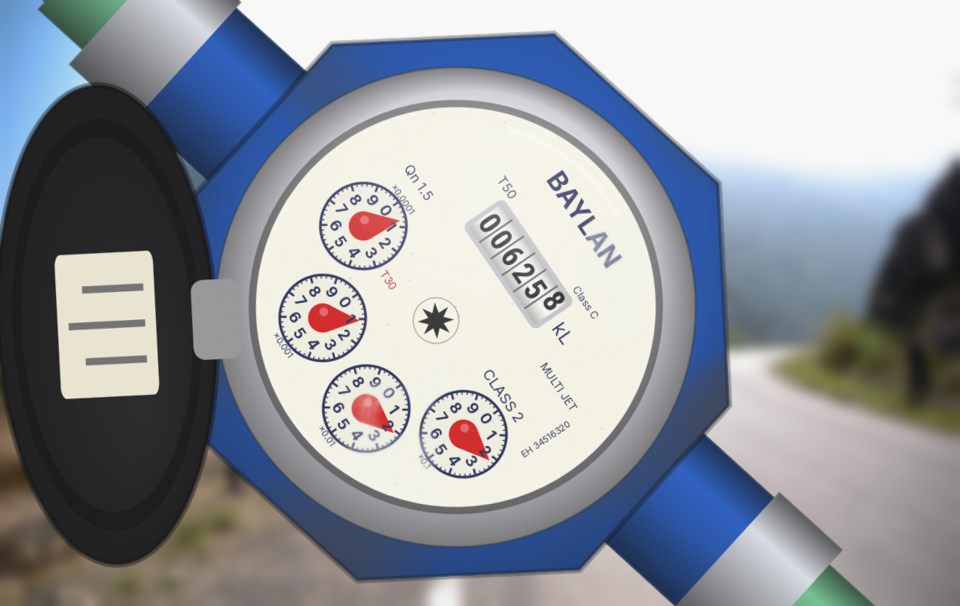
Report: 6258.2210 kL
